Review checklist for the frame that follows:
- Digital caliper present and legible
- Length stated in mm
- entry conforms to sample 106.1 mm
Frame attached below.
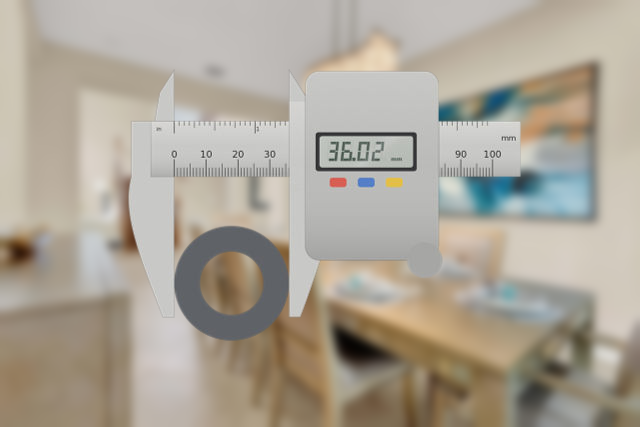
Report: 36.02 mm
